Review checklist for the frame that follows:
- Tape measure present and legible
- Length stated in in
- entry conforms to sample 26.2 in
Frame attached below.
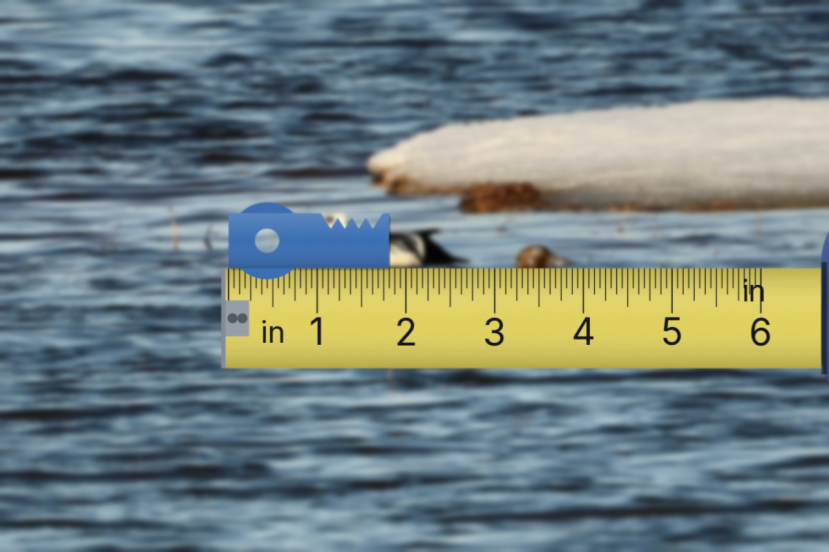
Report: 1.8125 in
